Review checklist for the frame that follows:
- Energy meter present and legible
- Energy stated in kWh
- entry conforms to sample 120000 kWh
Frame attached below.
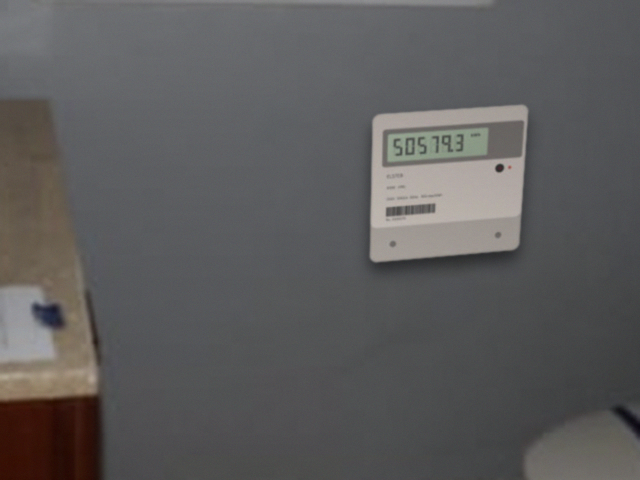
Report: 50579.3 kWh
